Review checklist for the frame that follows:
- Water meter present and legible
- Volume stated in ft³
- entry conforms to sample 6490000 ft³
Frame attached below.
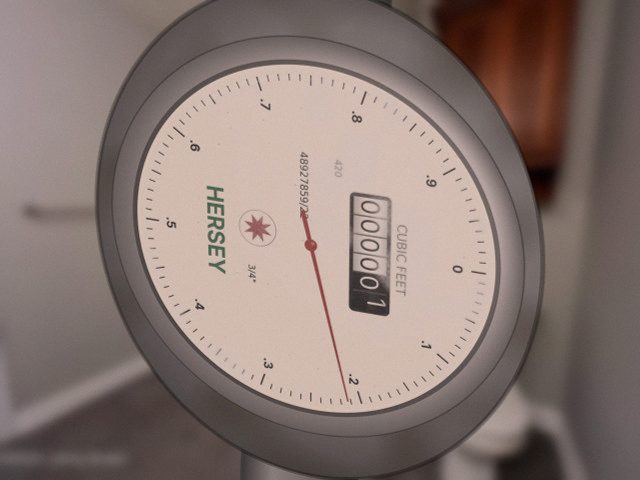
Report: 1.21 ft³
